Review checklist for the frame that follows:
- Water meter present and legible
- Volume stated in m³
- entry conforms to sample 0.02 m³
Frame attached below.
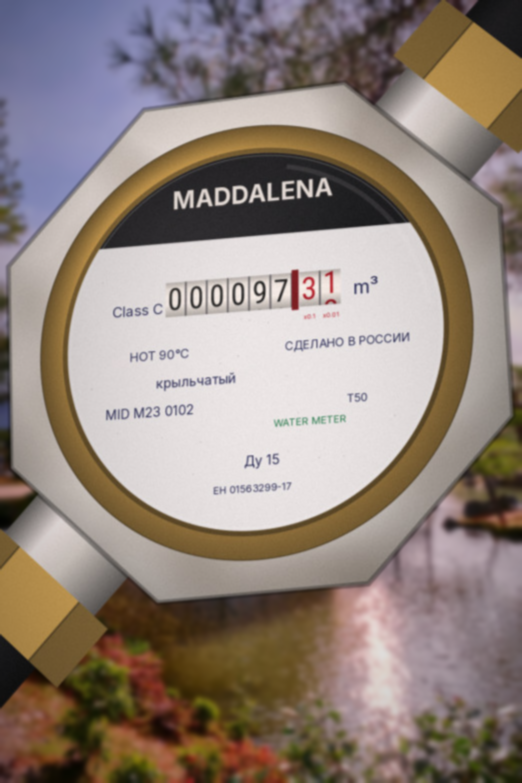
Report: 97.31 m³
